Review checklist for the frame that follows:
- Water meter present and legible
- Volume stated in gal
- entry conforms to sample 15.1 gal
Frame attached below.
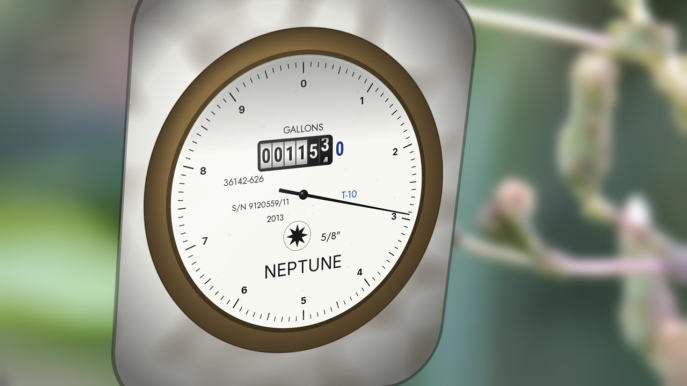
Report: 11532.9 gal
